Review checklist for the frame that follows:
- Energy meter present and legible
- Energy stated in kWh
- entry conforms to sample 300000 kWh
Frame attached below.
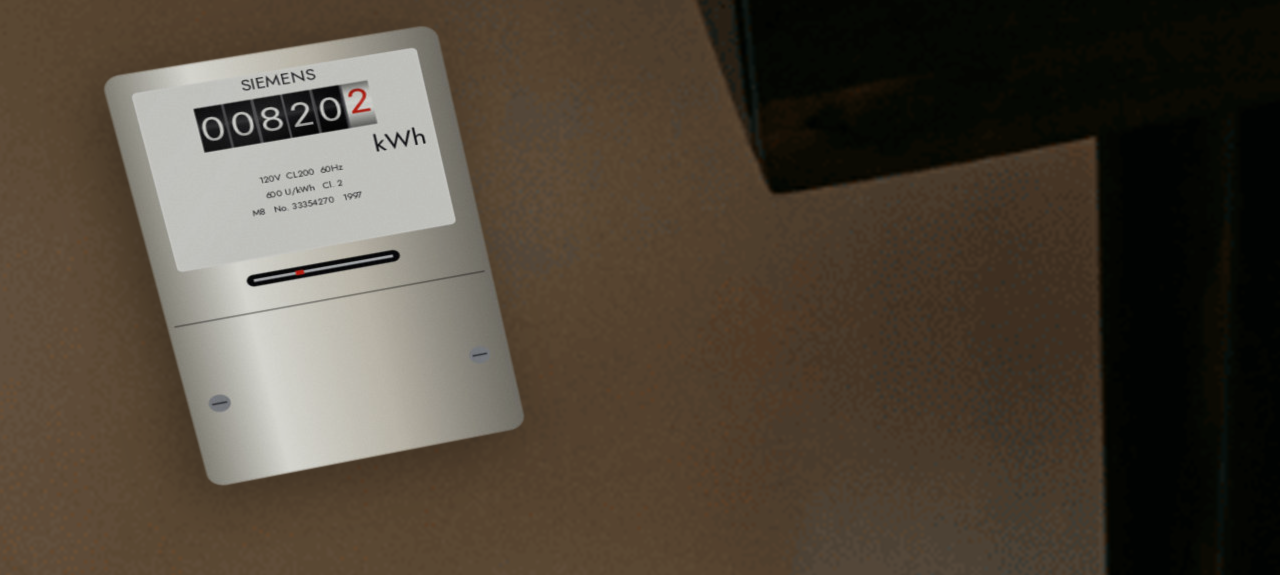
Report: 820.2 kWh
